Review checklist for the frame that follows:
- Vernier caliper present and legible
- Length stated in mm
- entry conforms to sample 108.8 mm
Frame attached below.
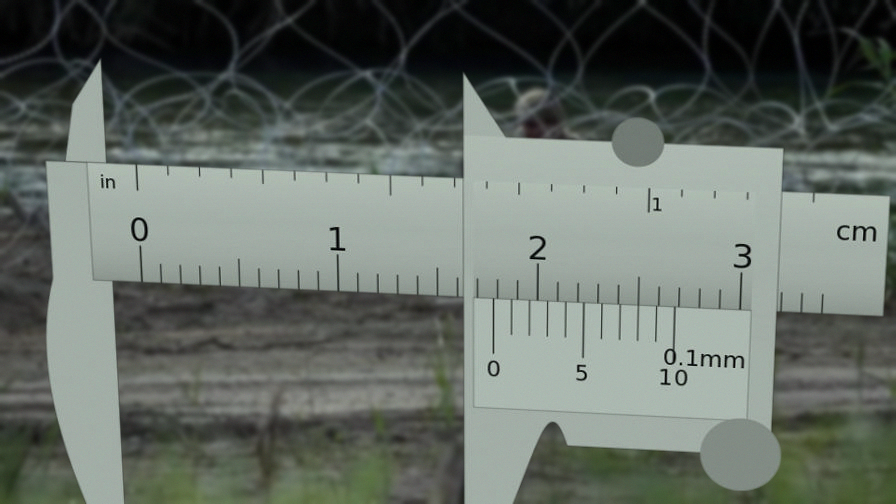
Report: 17.8 mm
